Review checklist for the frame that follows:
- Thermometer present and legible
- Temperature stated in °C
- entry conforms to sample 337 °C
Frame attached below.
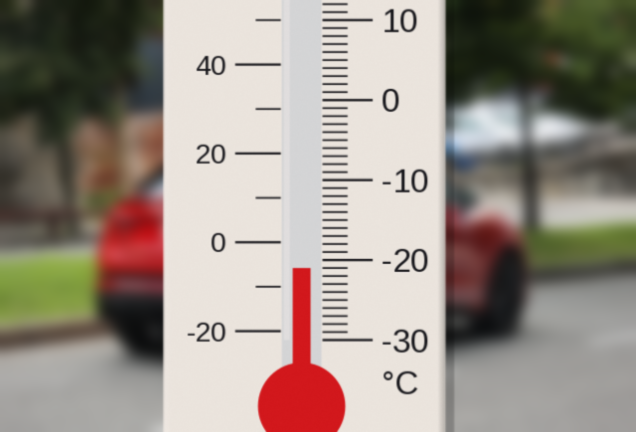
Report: -21 °C
